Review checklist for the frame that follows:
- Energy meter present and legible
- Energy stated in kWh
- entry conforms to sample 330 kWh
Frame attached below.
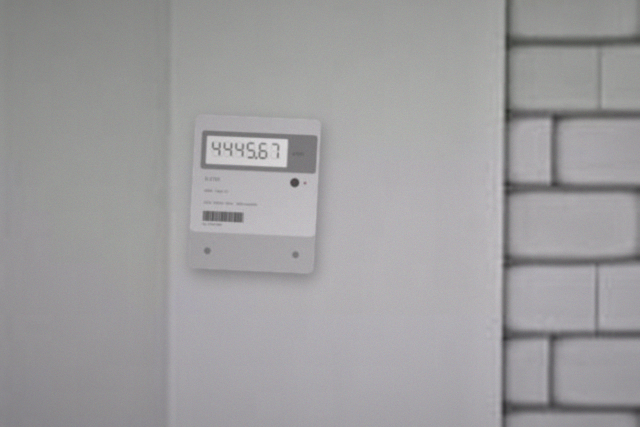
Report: 4445.67 kWh
